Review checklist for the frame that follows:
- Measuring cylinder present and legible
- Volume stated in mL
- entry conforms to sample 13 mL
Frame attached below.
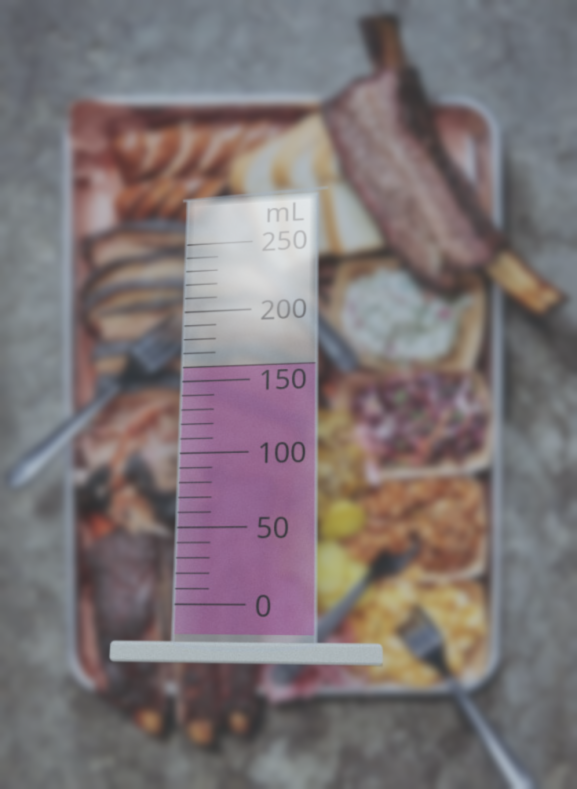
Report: 160 mL
